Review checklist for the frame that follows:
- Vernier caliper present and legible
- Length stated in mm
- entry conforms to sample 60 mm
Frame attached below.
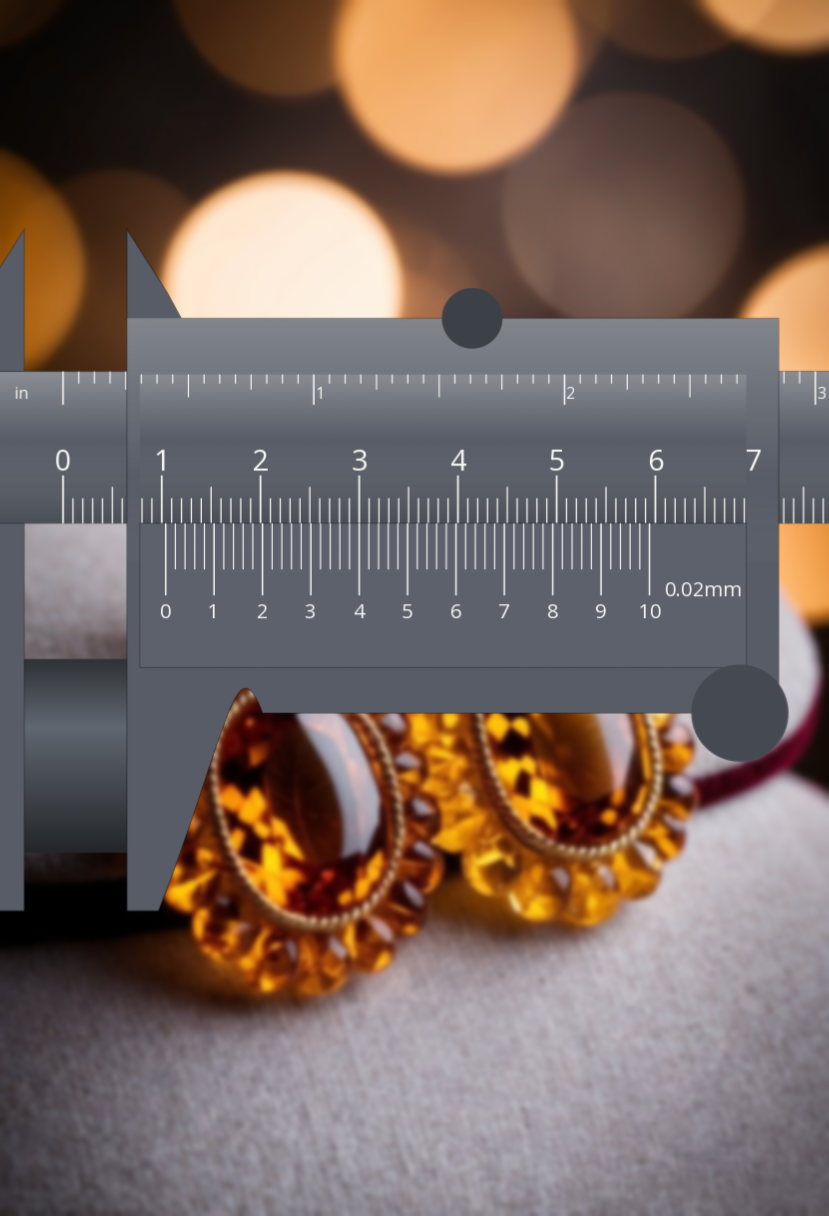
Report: 10.4 mm
